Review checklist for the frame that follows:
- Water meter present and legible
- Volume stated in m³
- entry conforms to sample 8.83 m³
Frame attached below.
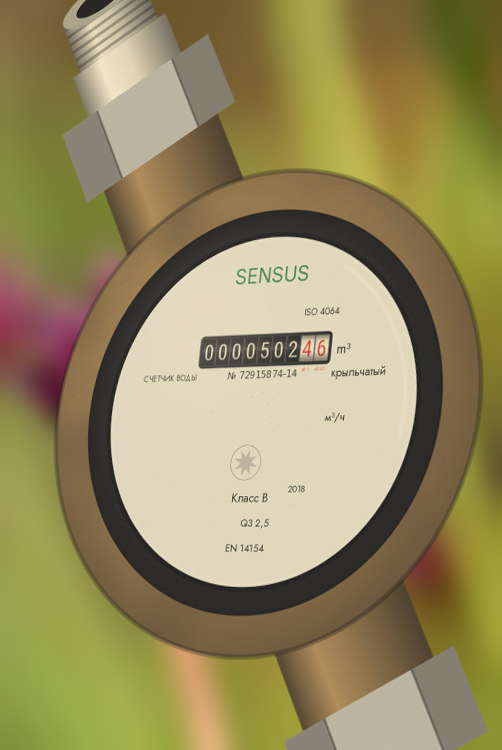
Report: 502.46 m³
